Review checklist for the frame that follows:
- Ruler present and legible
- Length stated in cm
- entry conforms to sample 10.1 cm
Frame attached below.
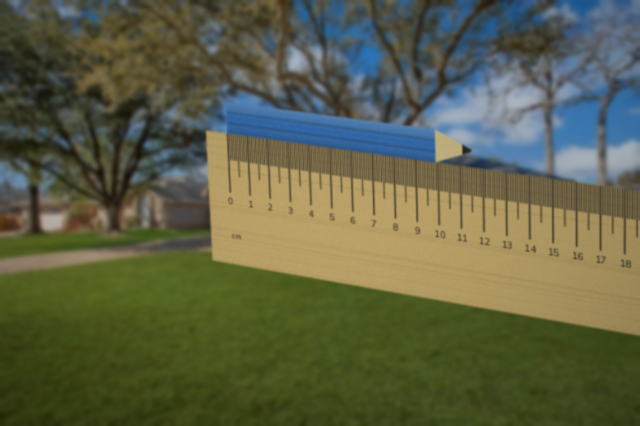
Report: 11.5 cm
